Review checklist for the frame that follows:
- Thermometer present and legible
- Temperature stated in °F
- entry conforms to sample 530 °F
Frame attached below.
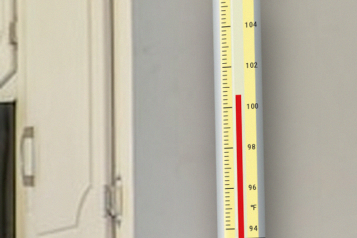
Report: 100.6 °F
